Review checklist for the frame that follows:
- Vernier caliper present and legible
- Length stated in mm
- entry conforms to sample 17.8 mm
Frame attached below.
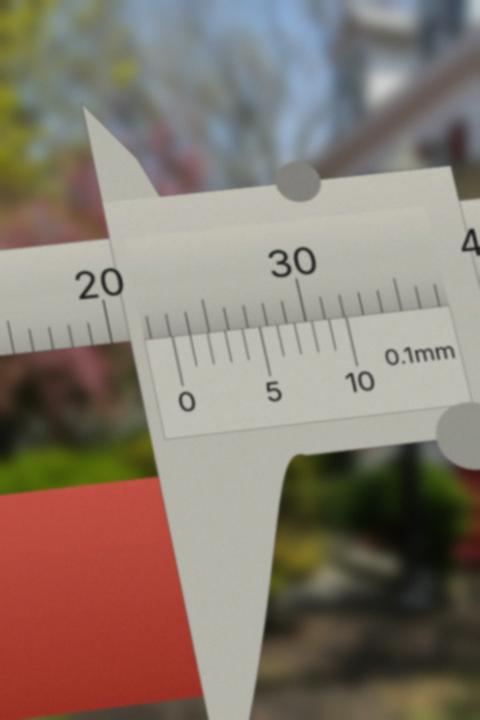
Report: 23.1 mm
